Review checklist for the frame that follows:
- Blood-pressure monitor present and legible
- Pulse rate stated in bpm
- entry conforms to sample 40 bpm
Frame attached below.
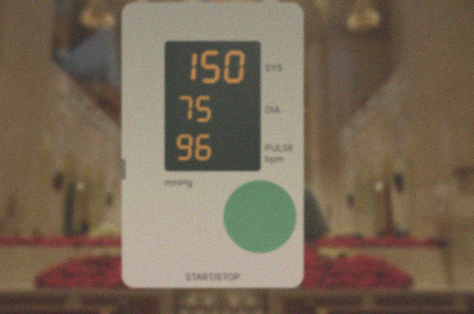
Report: 96 bpm
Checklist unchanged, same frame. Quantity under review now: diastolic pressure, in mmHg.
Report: 75 mmHg
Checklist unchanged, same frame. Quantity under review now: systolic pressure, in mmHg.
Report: 150 mmHg
